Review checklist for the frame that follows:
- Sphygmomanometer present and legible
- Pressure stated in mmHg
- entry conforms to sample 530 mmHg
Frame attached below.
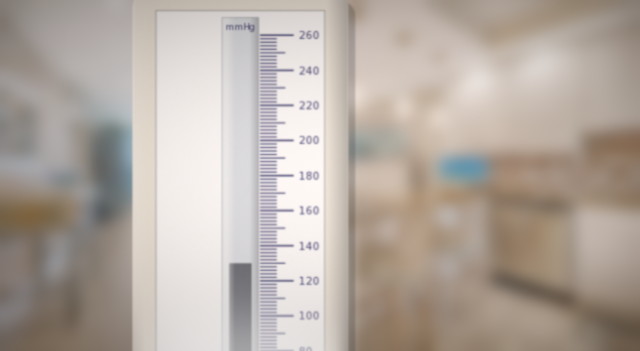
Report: 130 mmHg
